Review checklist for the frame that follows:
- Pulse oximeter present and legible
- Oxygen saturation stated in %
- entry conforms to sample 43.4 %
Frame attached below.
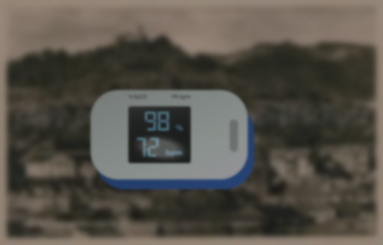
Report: 98 %
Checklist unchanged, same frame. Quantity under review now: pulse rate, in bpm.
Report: 72 bpm
